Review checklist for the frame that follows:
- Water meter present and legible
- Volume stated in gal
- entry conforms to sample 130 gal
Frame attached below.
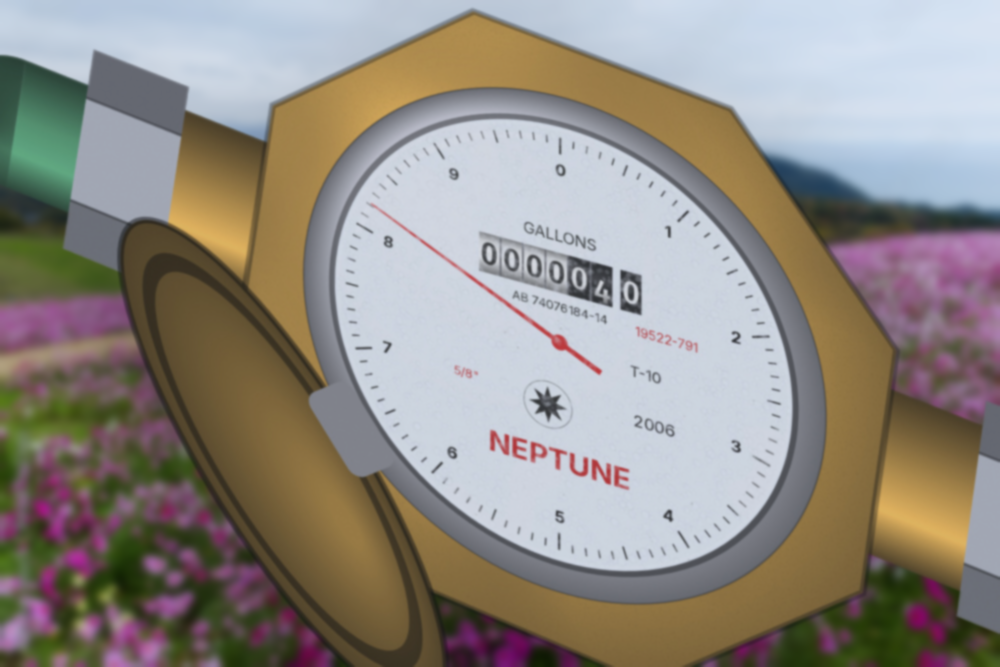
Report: 38.2 gal
